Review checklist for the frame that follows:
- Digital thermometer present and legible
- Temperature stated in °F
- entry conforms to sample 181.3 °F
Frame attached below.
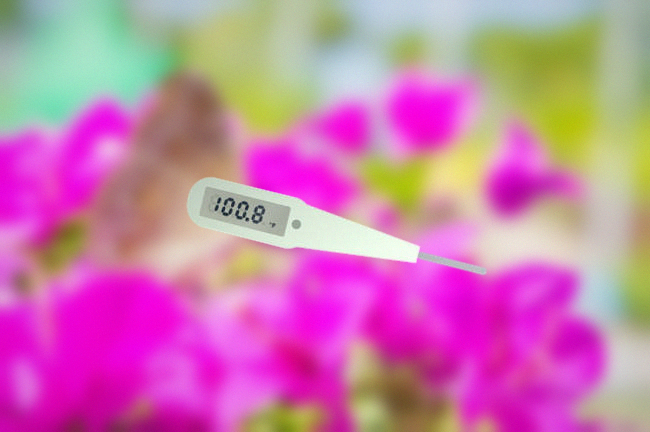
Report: 100.8 °F
